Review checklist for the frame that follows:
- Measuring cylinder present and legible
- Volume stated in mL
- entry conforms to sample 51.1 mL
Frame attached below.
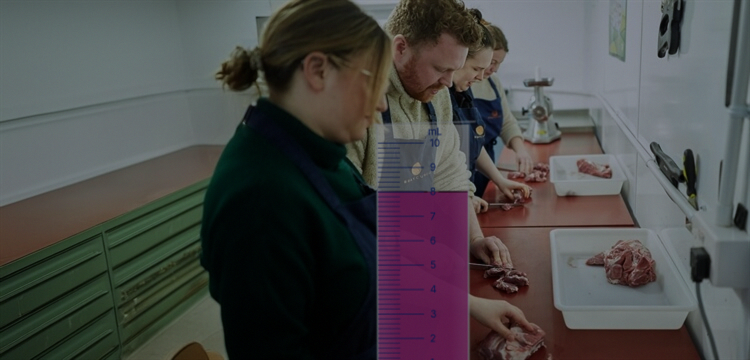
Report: 8 mL
